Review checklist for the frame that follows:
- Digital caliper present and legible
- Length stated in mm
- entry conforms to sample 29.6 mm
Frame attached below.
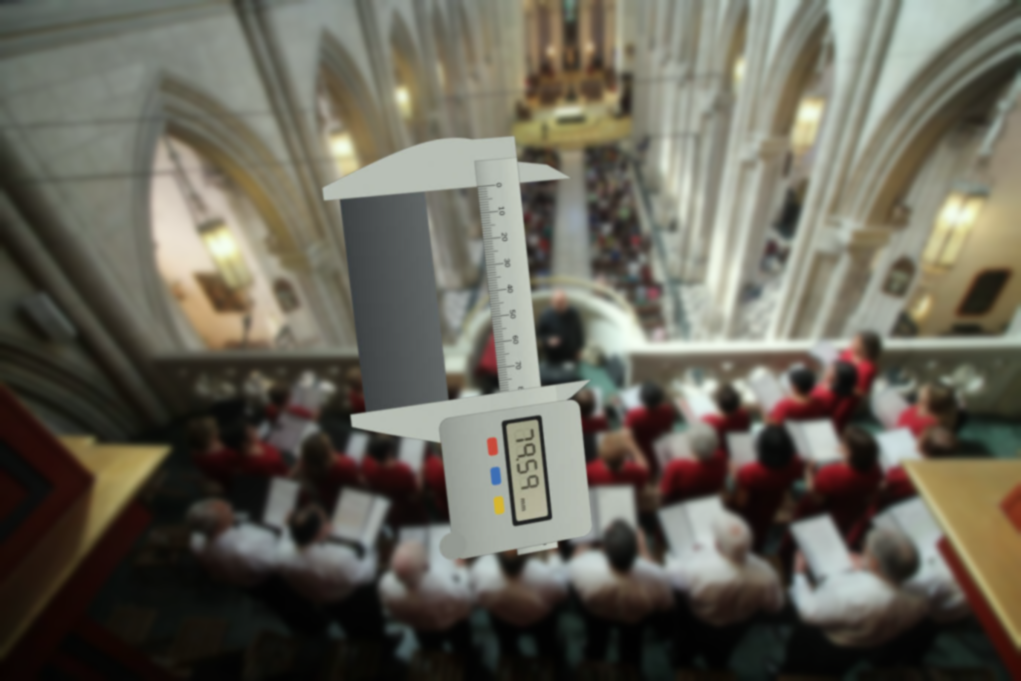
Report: 79.59 mm
